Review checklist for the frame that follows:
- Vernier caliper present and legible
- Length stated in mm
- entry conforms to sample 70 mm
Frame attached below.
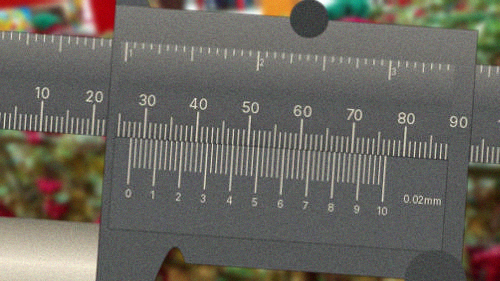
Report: 27.5 mm
